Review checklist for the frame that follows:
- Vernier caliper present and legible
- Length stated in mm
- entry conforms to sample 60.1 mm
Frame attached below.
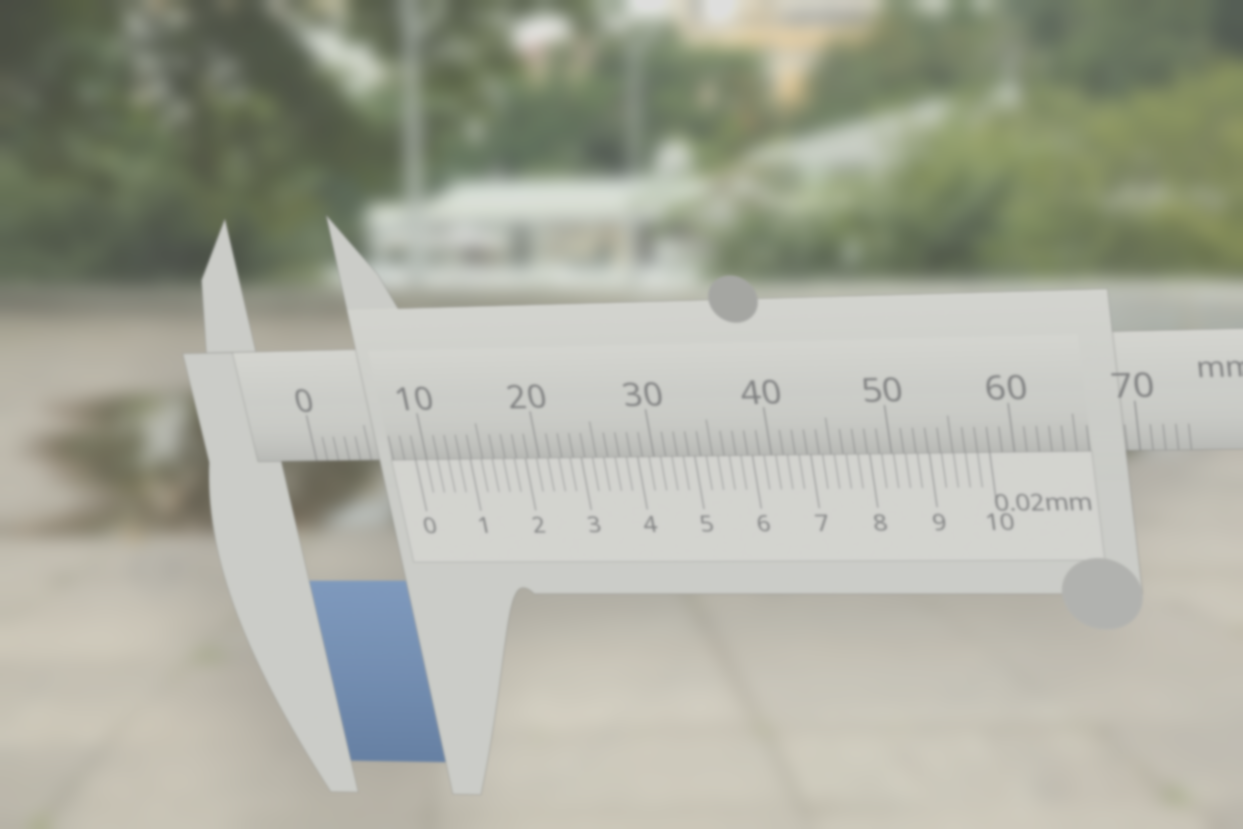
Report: 9.0 mm
